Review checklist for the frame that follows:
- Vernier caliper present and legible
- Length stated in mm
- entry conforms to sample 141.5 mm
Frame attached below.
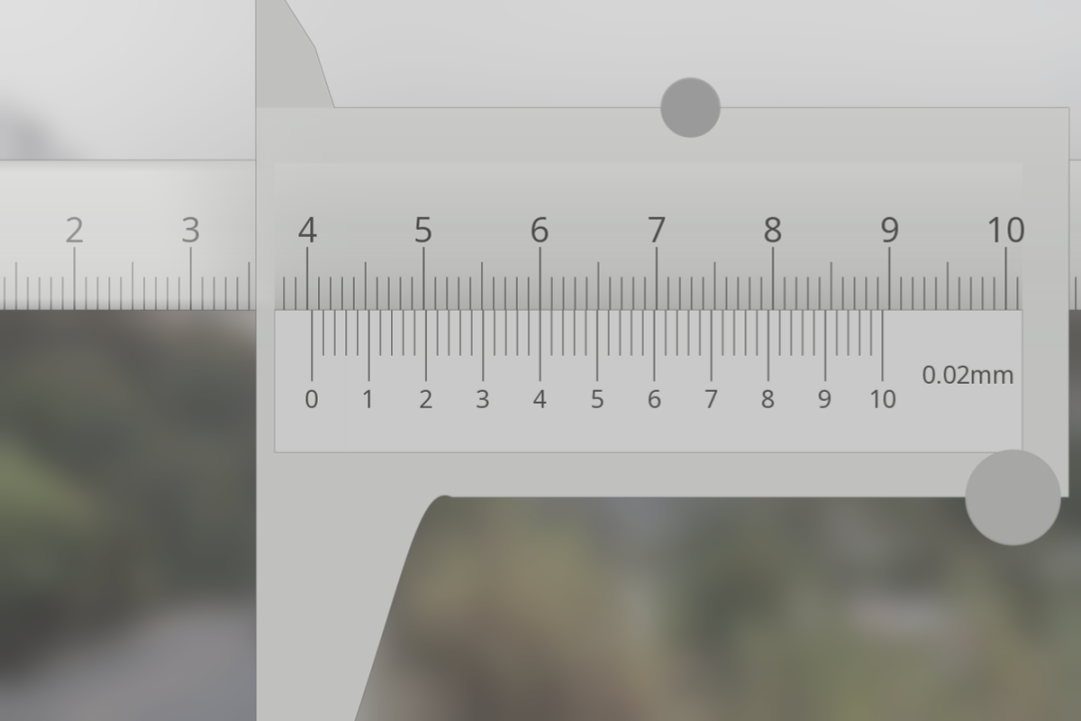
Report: 40.4 mm
